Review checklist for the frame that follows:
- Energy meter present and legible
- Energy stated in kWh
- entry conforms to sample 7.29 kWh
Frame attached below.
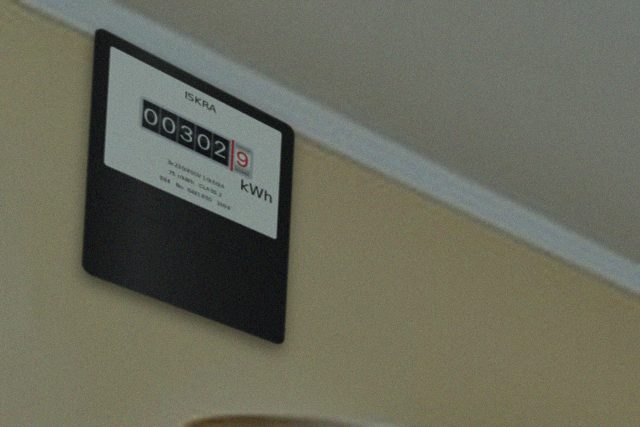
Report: 302.9 kWh
